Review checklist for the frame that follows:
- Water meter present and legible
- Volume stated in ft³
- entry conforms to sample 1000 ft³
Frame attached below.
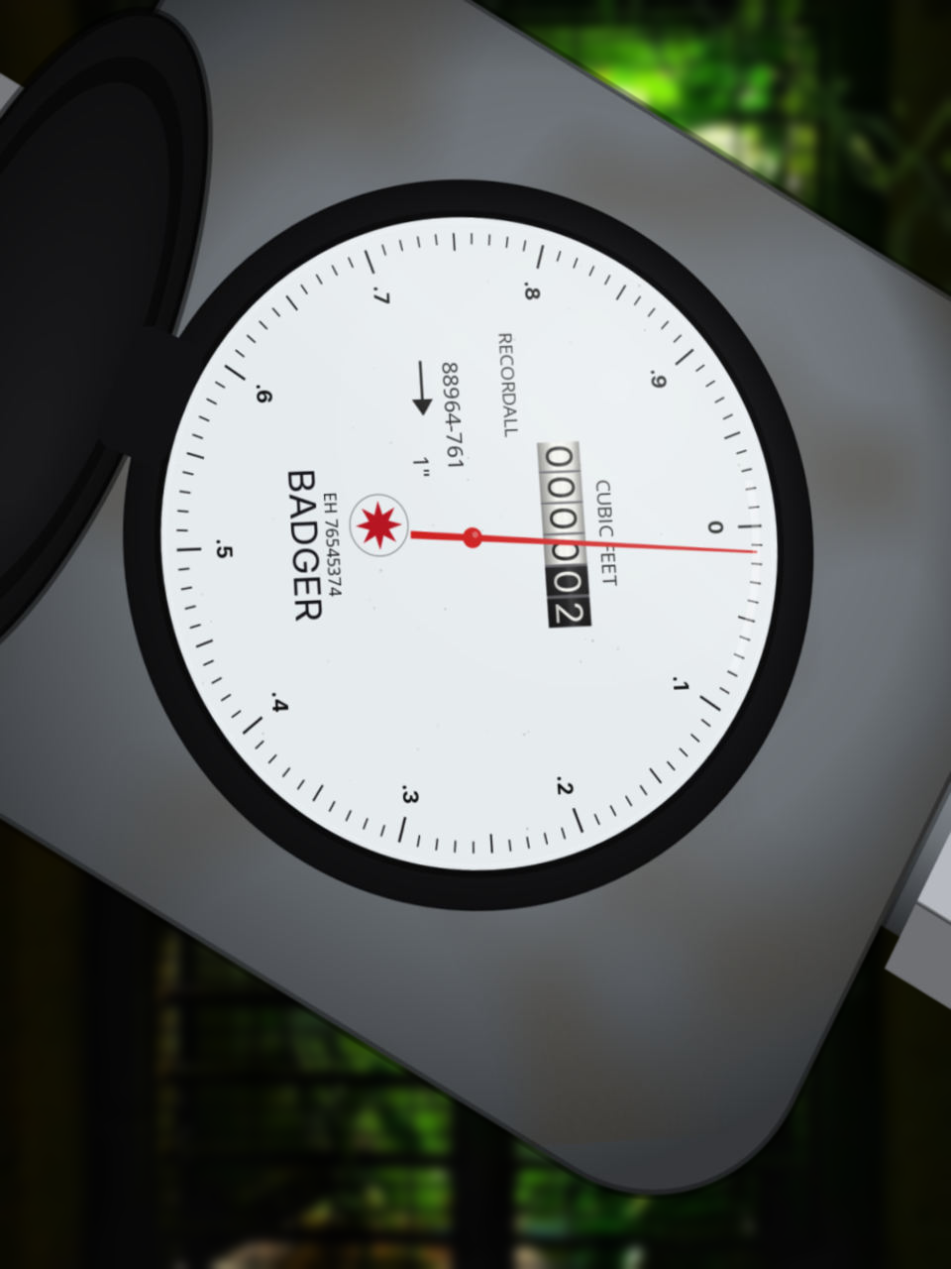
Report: 2.01 ft³
